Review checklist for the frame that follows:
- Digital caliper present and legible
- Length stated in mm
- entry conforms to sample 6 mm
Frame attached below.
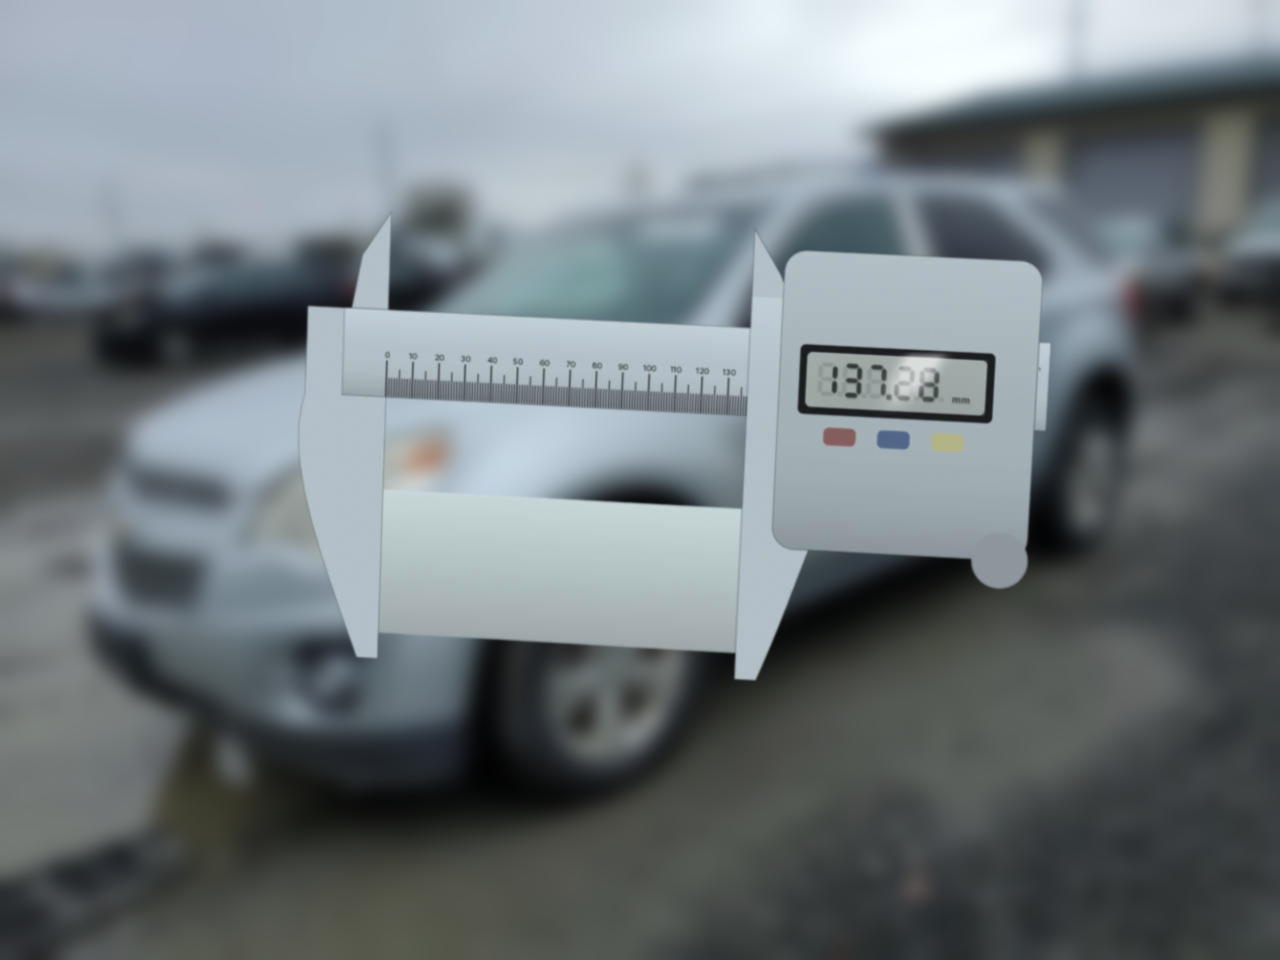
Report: 137.28 mm
